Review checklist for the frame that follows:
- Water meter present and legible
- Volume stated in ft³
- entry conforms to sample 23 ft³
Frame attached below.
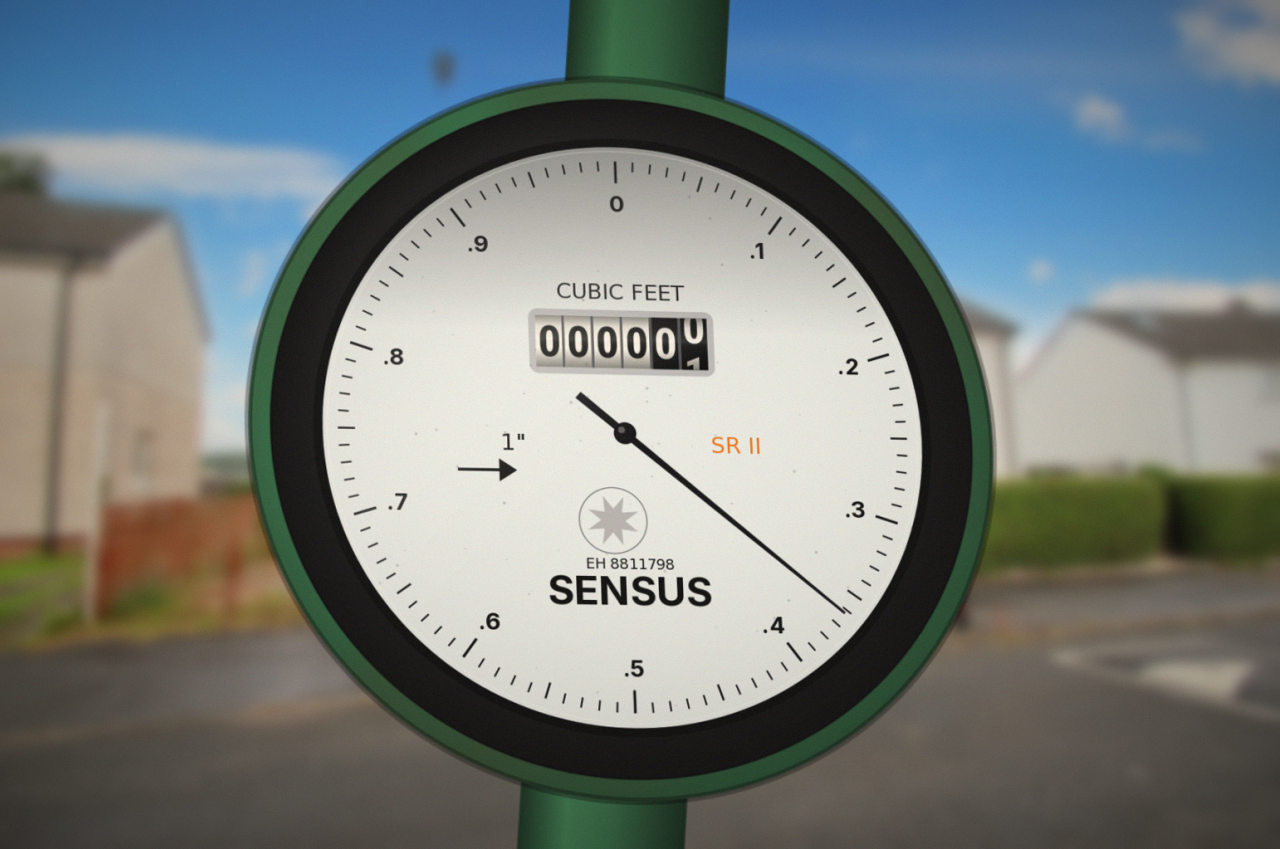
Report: 0.36 ft³
